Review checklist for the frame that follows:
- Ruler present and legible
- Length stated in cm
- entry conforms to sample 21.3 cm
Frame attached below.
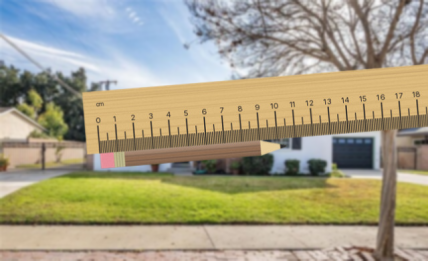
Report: 10.5 cm
